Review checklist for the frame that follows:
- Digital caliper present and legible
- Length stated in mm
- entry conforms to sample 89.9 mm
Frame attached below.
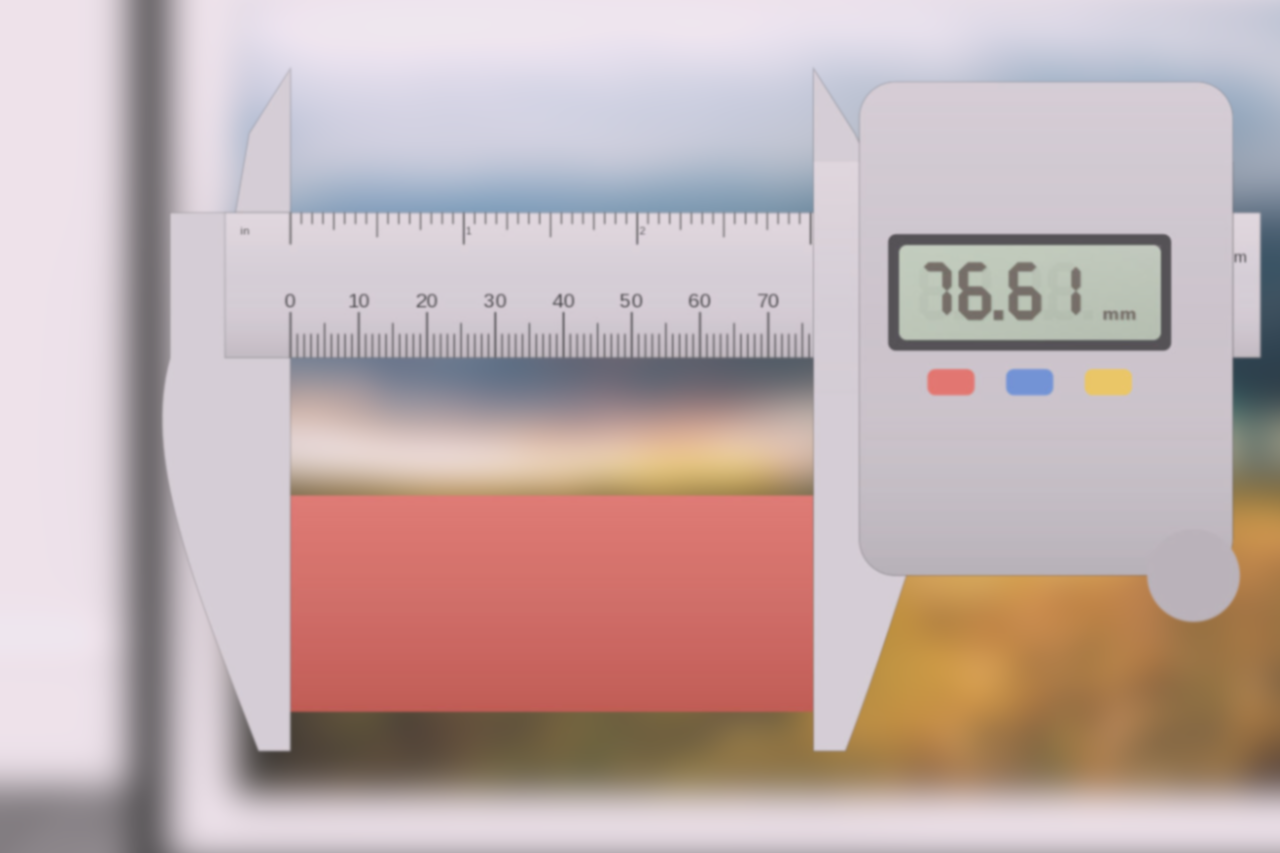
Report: 76.61 mm
